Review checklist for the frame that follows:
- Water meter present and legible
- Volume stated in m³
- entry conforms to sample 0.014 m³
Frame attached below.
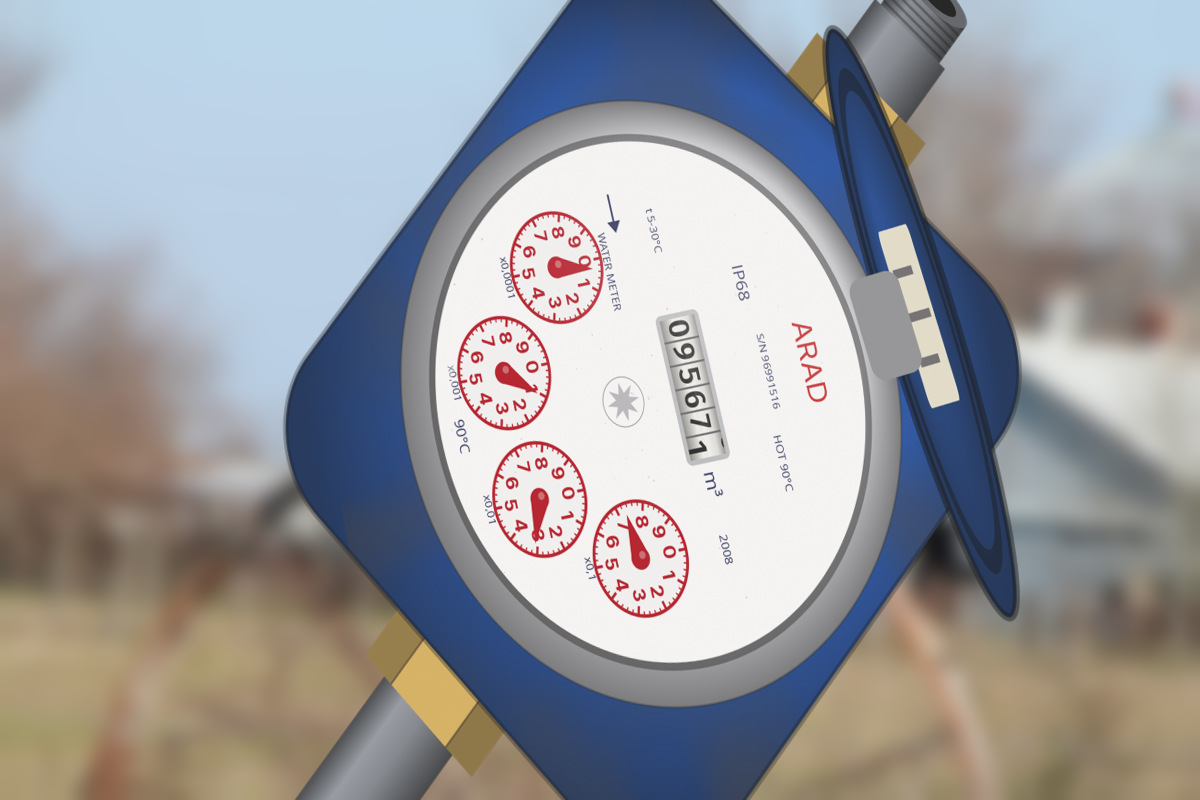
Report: 95670.7310 m³
